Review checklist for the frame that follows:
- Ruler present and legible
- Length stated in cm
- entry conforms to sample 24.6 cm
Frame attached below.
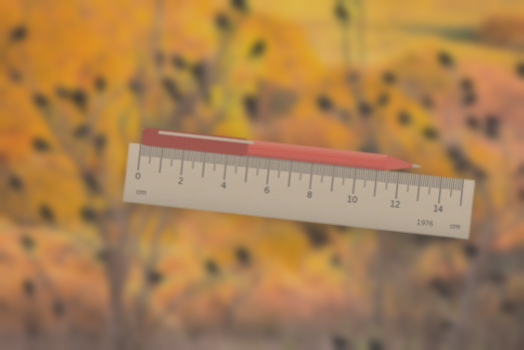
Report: 13 cm
